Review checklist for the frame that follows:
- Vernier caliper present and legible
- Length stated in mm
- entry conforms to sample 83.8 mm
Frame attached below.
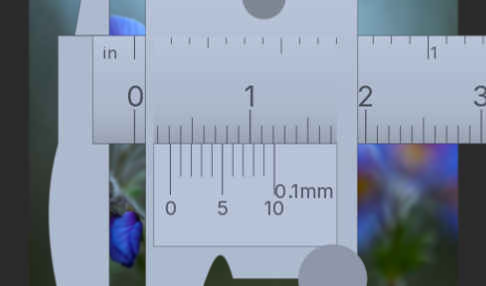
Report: 3.1 mm
